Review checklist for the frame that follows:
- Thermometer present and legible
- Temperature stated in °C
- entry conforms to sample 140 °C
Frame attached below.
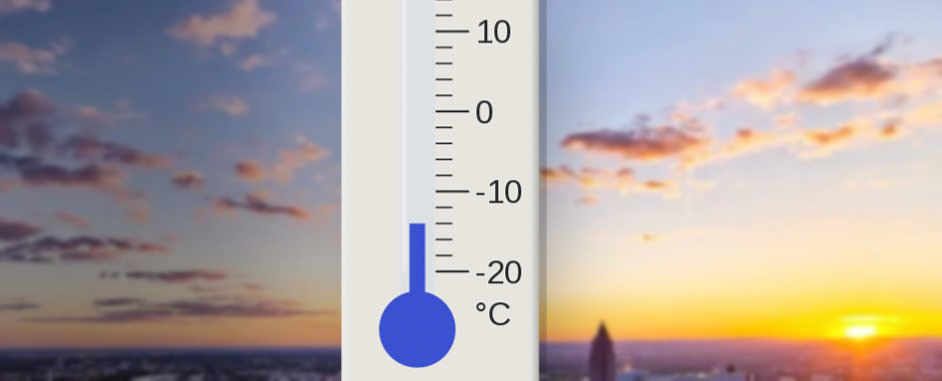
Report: -14 °C
